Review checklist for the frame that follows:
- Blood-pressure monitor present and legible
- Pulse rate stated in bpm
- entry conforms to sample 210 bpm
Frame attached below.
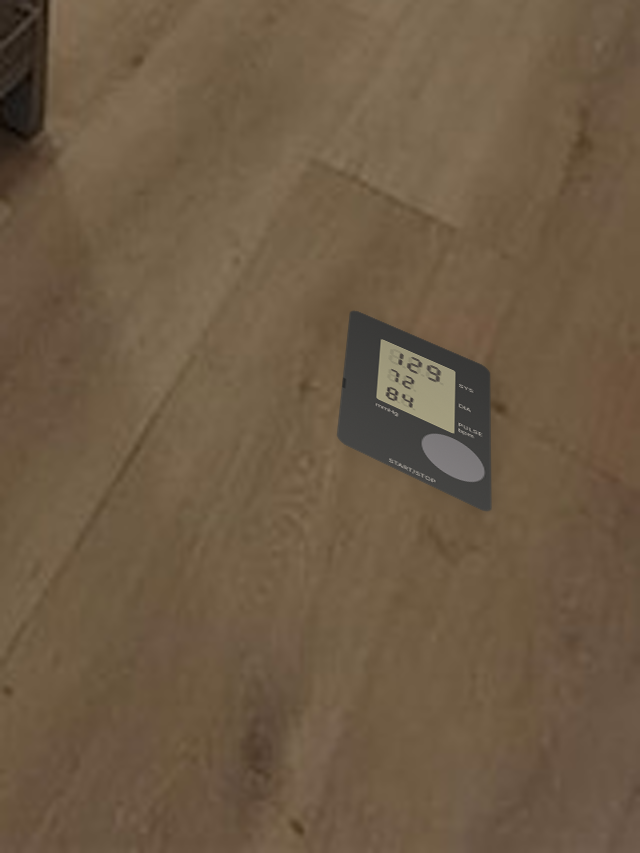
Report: 84 bpm
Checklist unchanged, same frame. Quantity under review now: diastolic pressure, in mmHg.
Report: 72 mmHg
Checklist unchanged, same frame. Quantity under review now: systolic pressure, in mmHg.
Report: 129 mmHg
